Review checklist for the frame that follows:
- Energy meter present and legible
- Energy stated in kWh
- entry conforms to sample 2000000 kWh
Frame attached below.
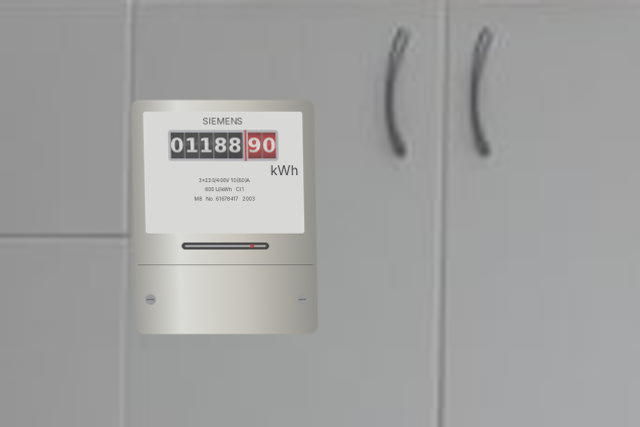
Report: 1188.90 kWh
